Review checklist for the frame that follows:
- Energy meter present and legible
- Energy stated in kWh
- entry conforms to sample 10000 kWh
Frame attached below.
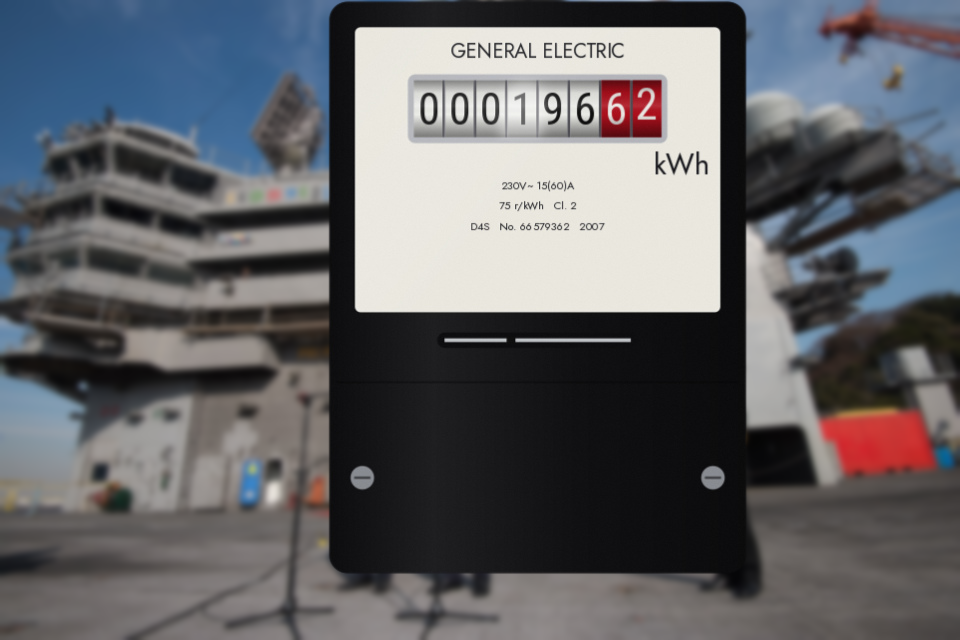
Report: 196.62 kWh
